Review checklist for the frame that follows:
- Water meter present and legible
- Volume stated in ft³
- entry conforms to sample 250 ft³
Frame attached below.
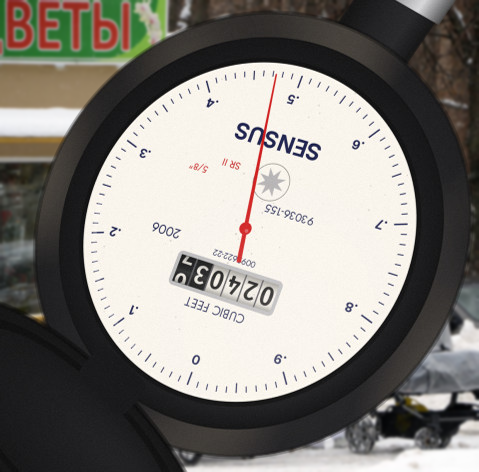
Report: 24036.47 ft³
